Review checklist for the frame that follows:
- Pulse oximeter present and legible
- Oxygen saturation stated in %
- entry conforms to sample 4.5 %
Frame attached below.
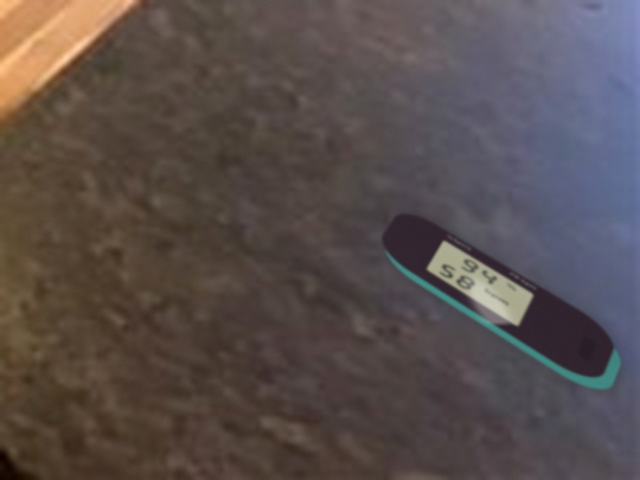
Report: 94 %
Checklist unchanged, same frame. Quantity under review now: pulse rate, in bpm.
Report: 58 bpm
